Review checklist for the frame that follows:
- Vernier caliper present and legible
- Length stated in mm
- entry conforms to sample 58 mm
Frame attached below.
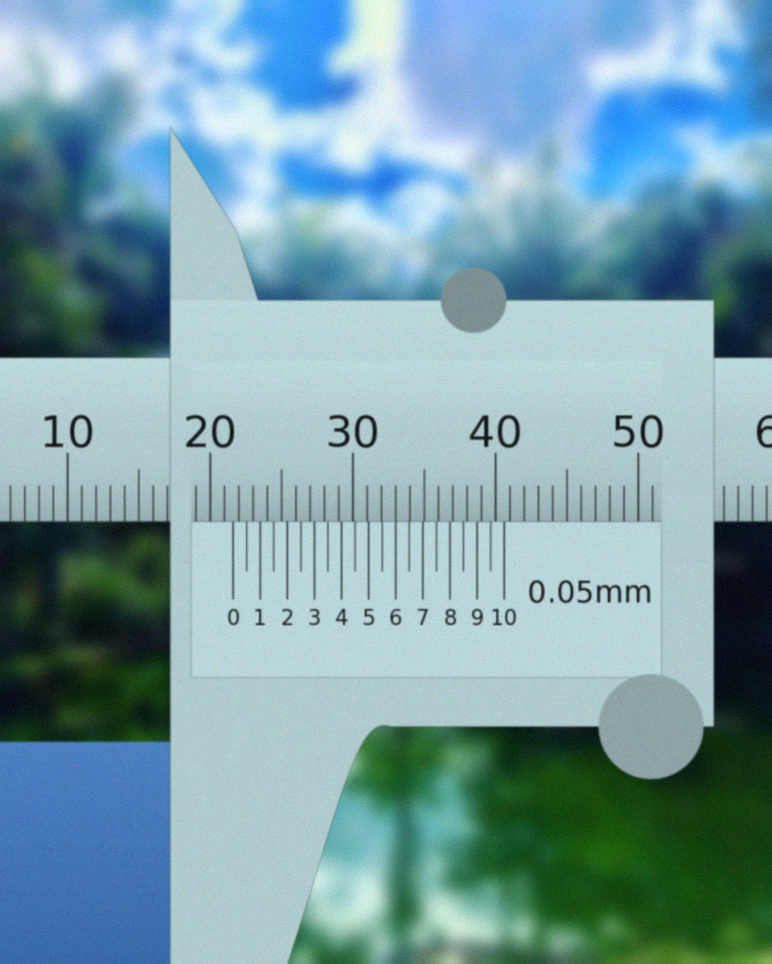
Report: 21.6 mm
